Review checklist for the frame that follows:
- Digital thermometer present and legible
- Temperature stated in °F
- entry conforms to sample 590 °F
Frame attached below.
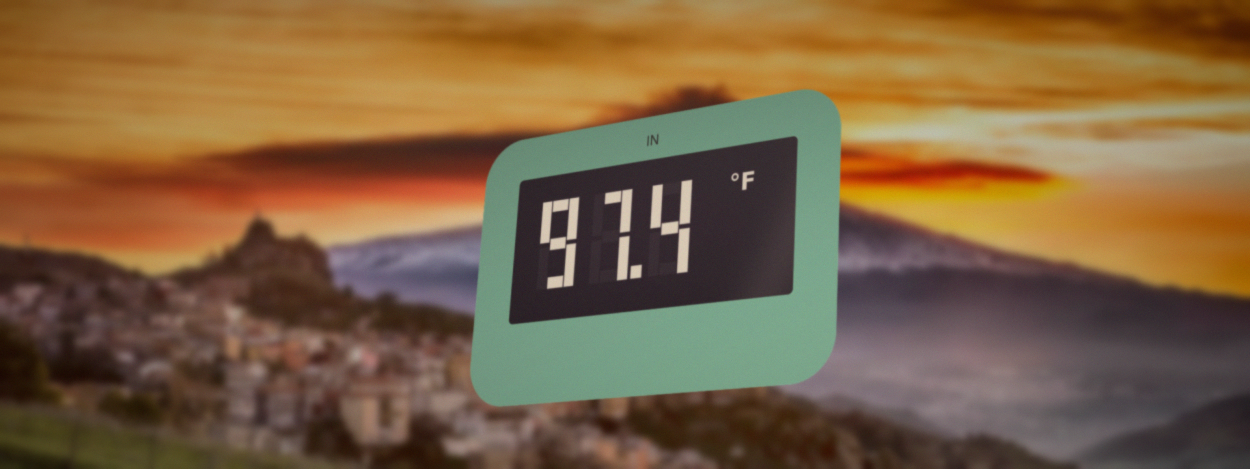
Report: 97.4 °F
